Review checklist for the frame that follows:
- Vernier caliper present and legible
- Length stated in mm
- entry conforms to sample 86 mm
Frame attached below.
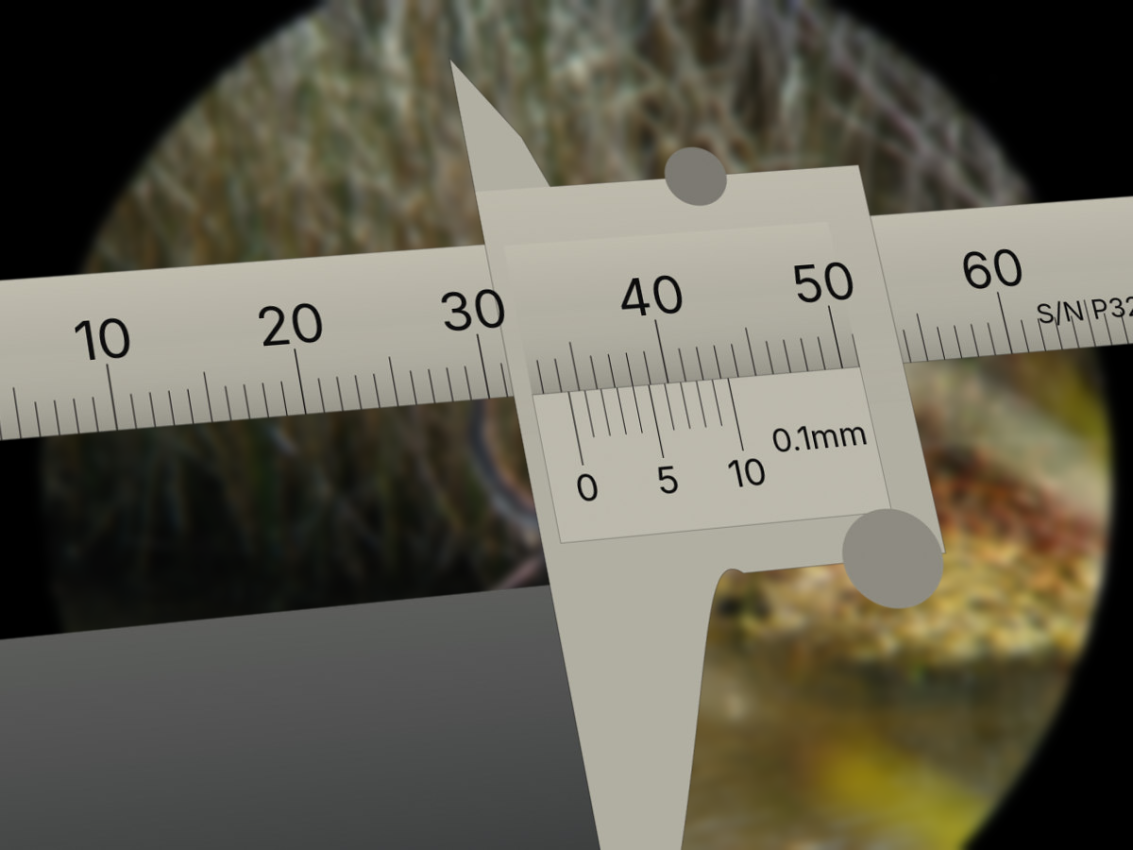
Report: 34.4 mm
